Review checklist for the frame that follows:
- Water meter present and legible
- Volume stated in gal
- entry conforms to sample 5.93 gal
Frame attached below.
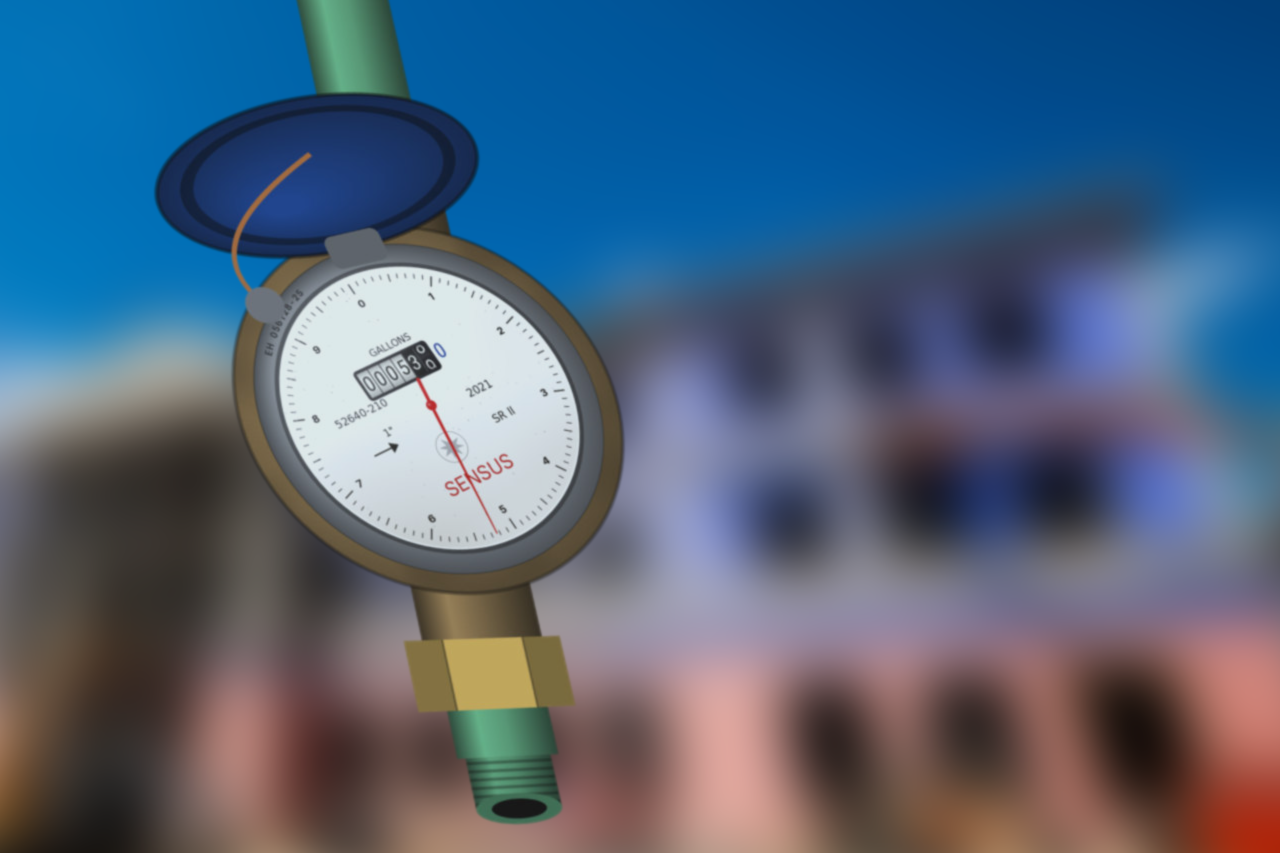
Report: 5385.2 gal
